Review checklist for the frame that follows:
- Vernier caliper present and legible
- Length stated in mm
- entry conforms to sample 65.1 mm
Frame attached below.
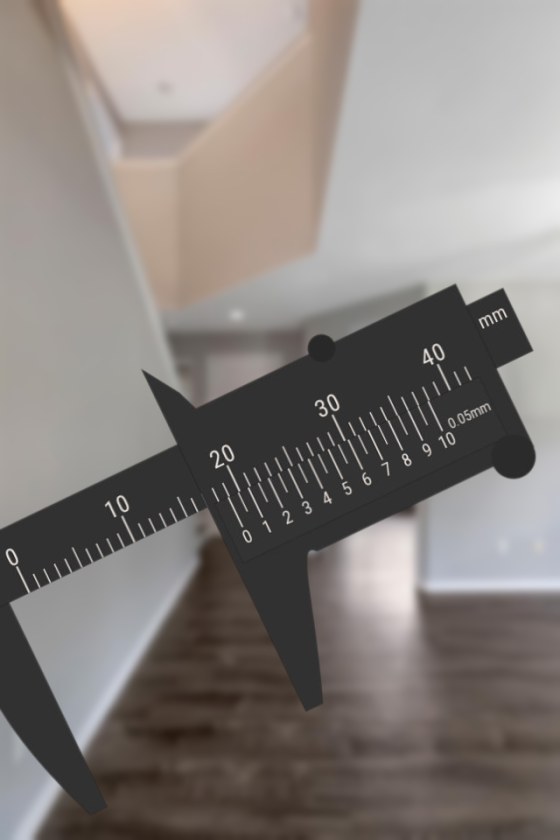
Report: 18.9 mm
